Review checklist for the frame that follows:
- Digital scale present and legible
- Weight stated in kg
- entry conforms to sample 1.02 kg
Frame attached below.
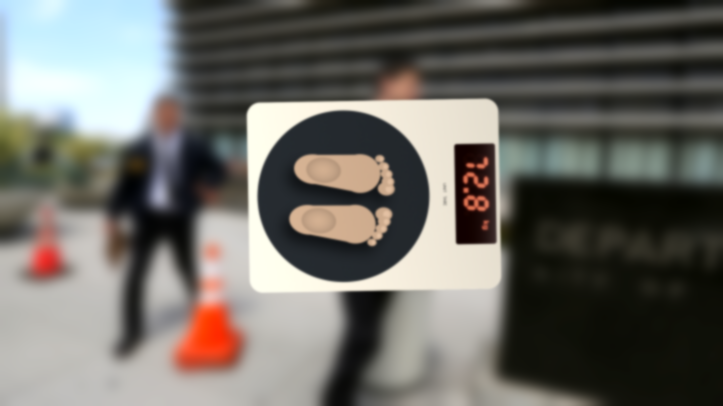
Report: 72.8 kg
